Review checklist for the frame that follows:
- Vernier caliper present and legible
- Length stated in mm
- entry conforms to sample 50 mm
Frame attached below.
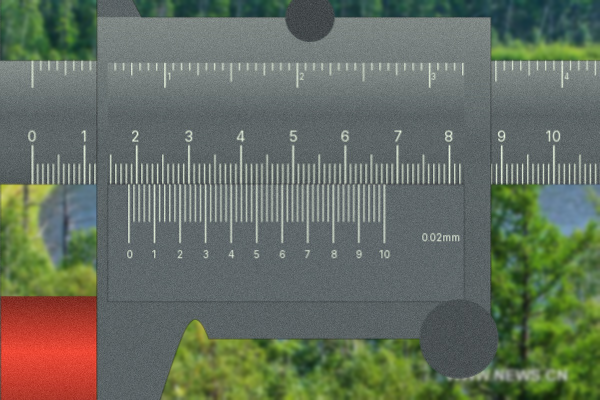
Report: 18.5 mm
